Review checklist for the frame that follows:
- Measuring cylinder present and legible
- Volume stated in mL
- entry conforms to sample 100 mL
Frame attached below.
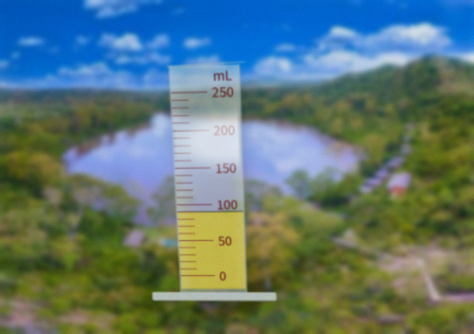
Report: 90 mL
